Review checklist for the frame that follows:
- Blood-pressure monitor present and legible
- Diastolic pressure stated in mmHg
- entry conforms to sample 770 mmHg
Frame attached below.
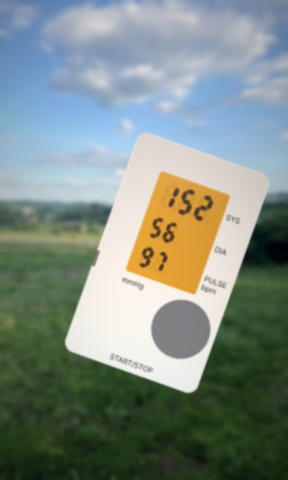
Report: 56 mmHg
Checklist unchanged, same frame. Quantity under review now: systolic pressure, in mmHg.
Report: 152 mmHg
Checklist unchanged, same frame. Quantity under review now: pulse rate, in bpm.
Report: 97 bpm
